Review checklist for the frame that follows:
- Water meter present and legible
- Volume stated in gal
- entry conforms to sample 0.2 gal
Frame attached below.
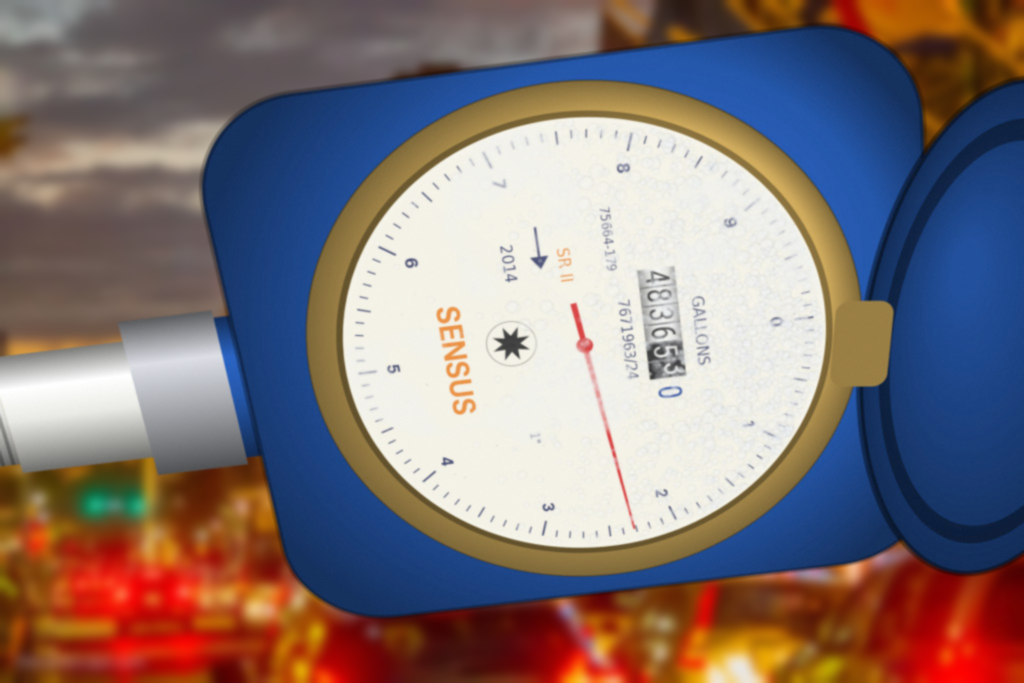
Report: 4836532.3 gal
